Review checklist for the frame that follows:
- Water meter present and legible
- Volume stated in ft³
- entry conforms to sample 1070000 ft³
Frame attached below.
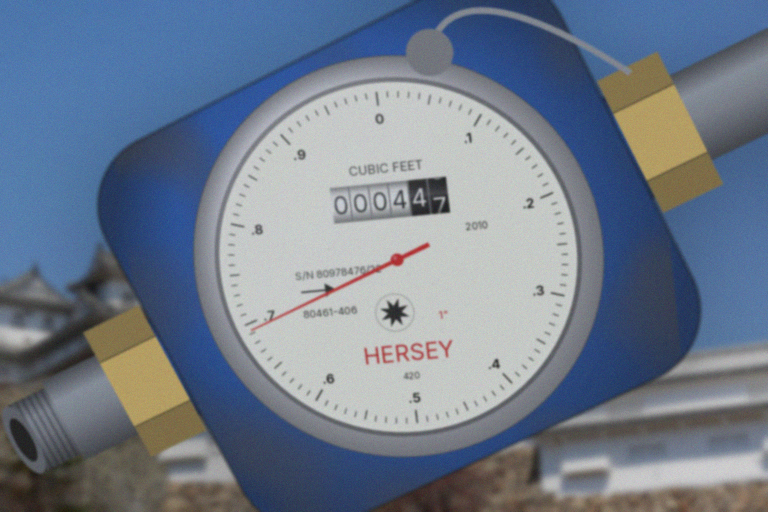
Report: 446.69 ft³
